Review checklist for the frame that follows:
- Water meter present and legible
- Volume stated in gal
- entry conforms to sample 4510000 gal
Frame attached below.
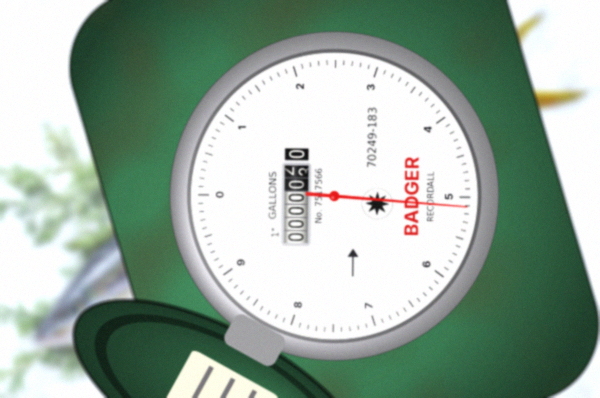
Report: 25.1 gal
